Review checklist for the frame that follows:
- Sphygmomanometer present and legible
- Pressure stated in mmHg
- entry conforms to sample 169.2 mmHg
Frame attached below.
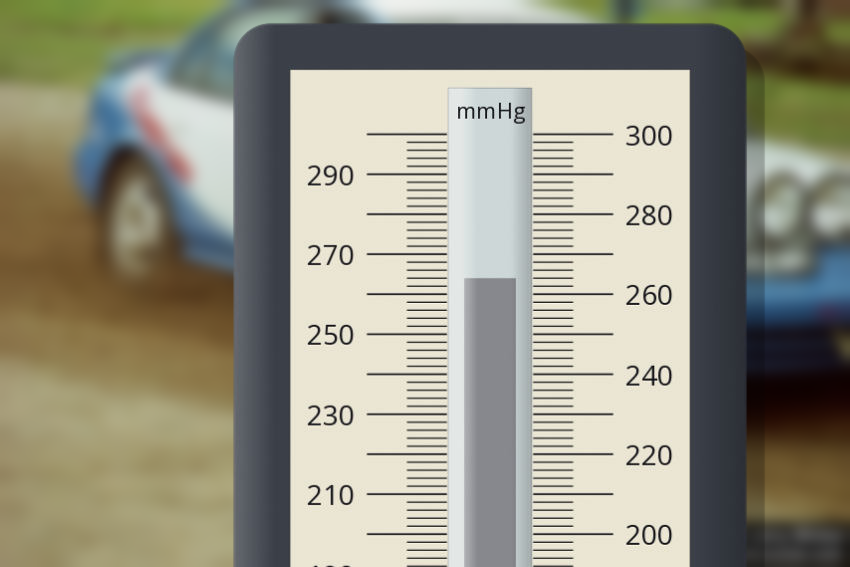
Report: 264 mmHg
